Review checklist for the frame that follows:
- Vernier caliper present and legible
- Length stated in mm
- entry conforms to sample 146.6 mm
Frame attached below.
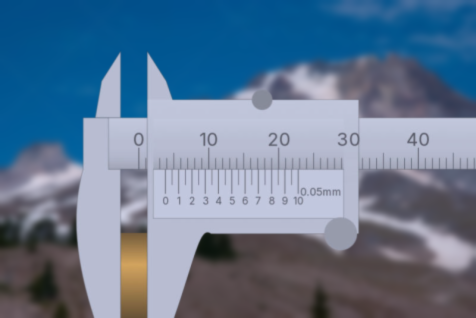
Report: 3.8 mm
